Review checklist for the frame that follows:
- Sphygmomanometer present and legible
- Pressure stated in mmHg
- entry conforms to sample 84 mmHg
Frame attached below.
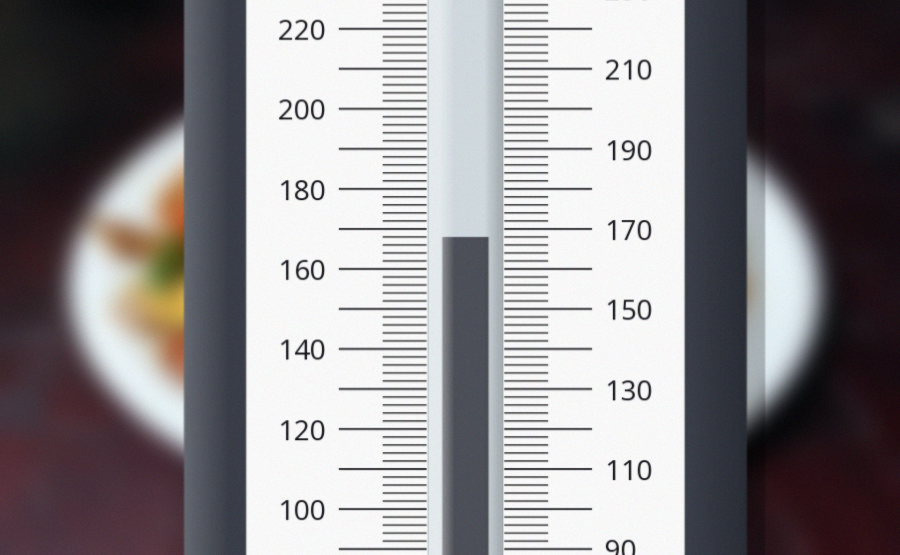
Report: 168 mmHg
